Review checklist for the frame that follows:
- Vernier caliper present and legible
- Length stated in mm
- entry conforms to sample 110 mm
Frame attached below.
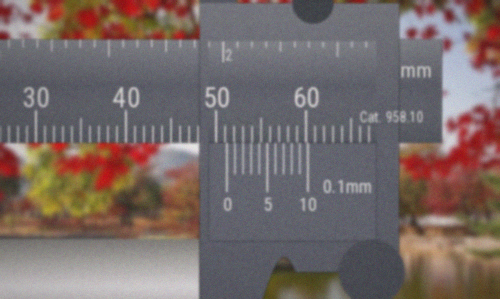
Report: 51.2 mm
